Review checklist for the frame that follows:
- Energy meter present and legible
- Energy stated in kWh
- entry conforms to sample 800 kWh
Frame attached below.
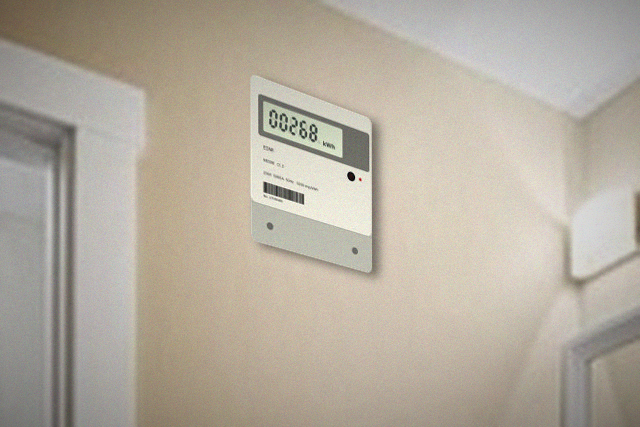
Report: 268 kWh
